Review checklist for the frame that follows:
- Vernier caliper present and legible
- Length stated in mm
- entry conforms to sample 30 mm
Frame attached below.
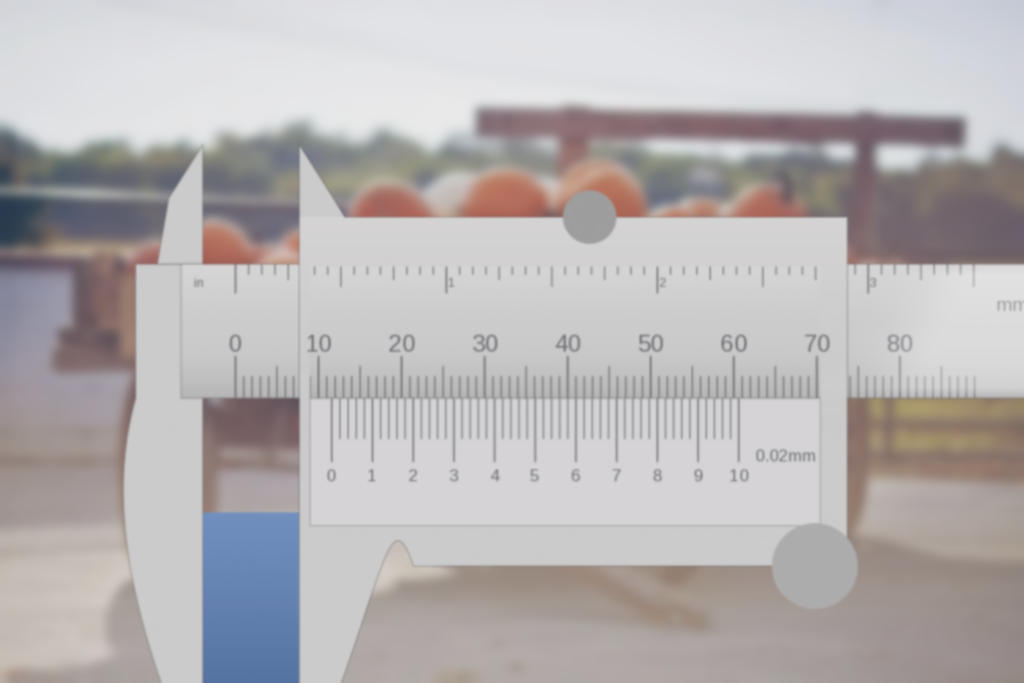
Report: 11.6 mm
